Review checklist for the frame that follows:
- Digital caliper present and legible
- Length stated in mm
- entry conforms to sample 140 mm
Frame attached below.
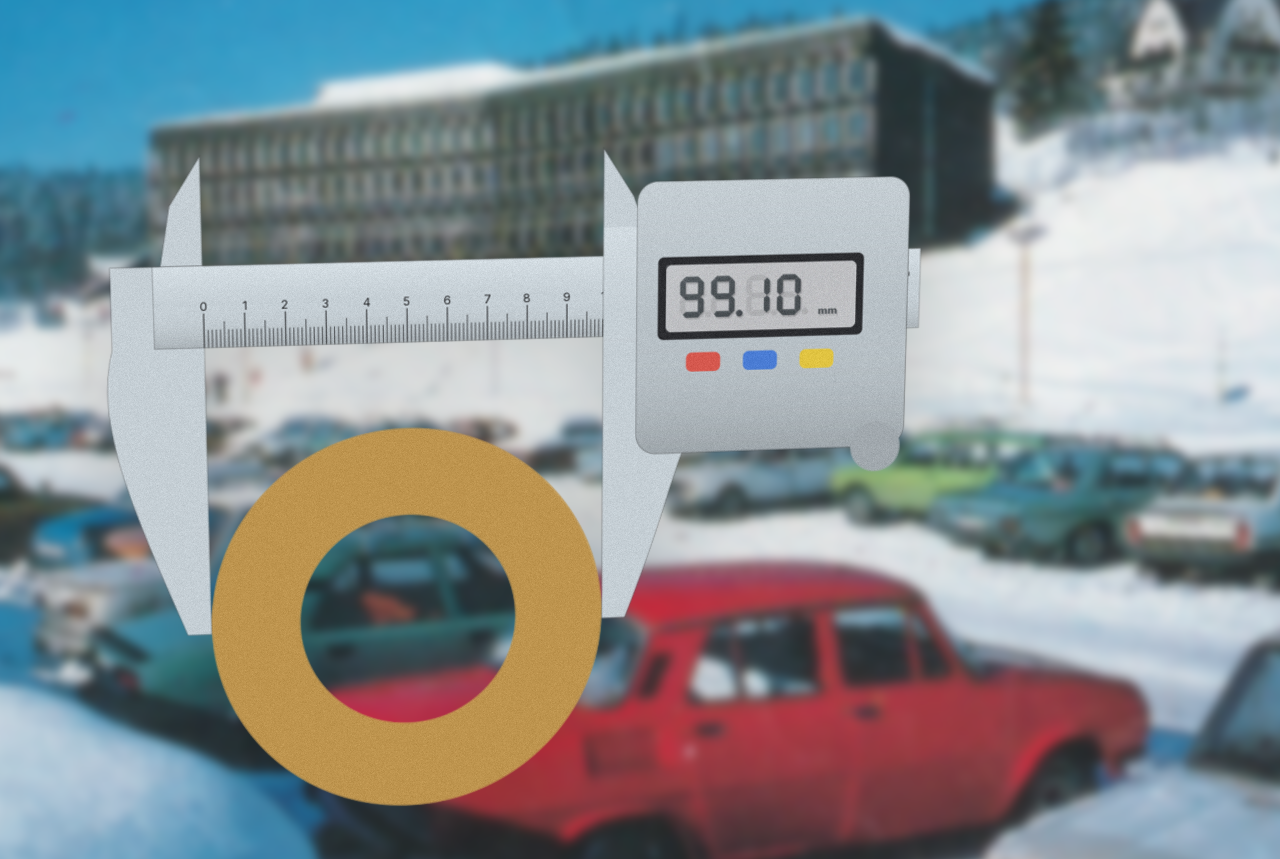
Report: 99.10 mm
